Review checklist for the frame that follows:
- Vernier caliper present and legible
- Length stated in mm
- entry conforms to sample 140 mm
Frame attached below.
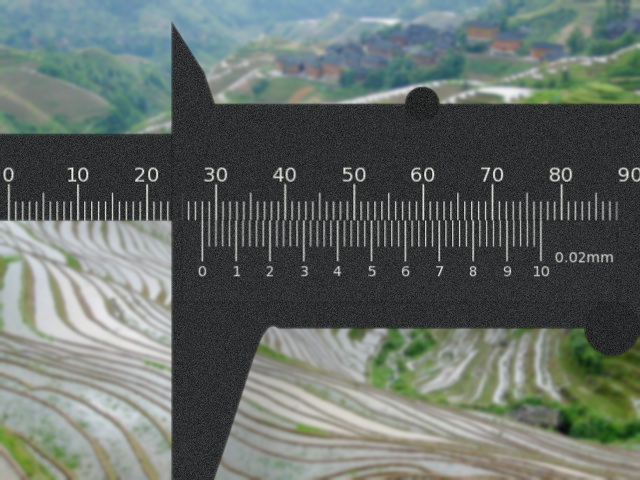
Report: 28.0 mm
